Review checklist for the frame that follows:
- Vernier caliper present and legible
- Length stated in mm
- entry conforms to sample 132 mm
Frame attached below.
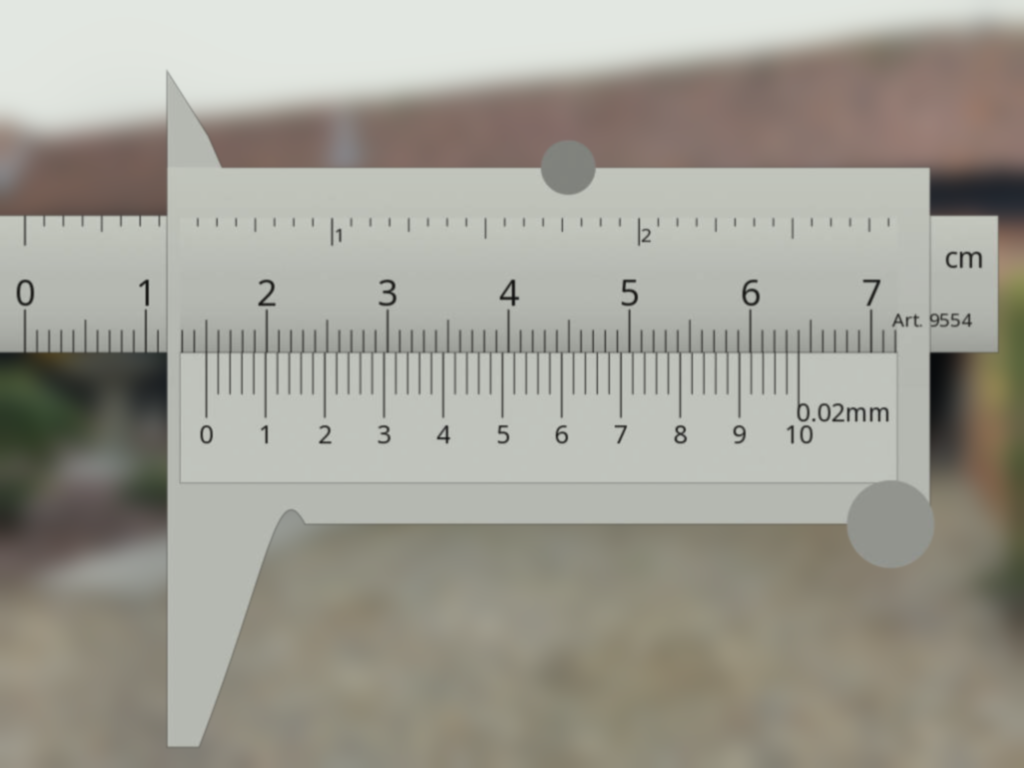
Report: 15.0 mm
